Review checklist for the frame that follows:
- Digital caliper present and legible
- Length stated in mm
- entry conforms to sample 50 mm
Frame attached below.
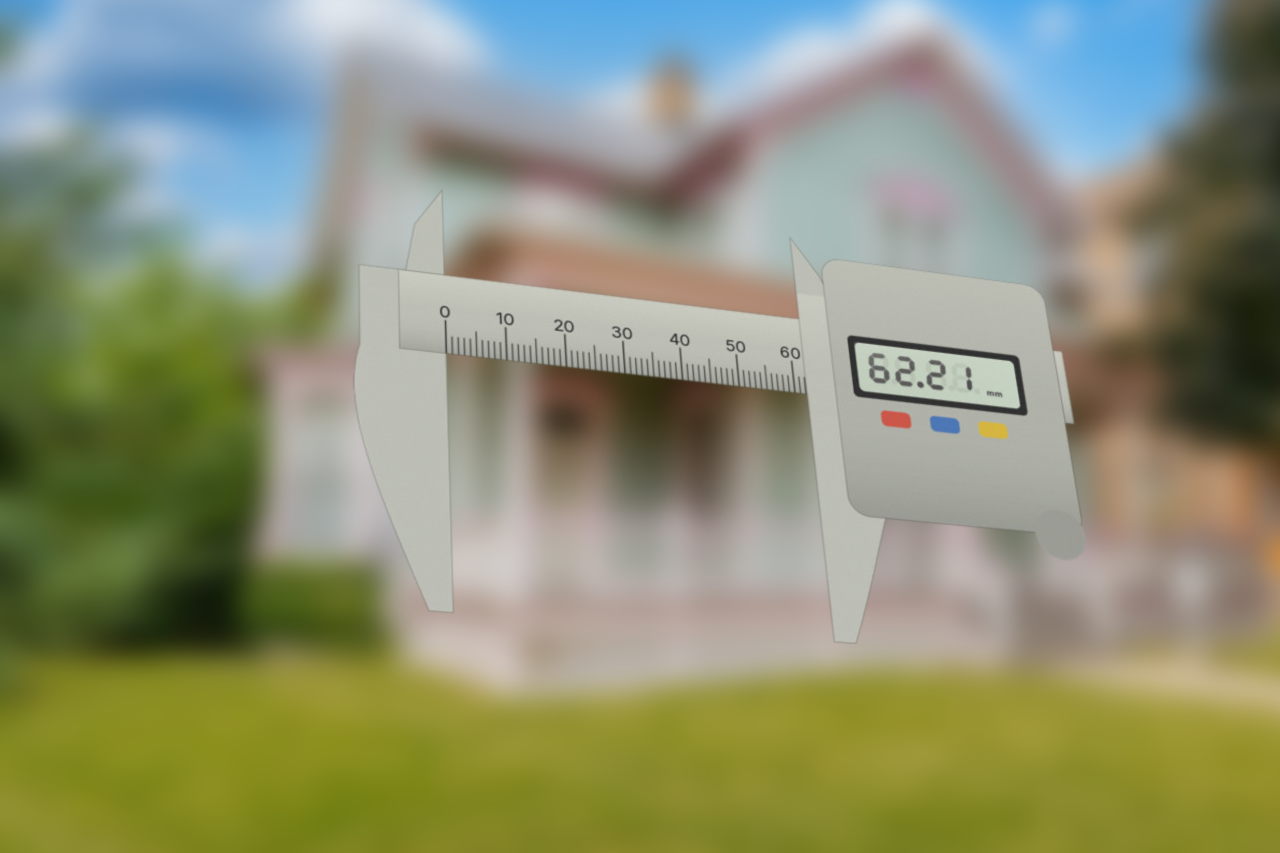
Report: 62.21 mm
